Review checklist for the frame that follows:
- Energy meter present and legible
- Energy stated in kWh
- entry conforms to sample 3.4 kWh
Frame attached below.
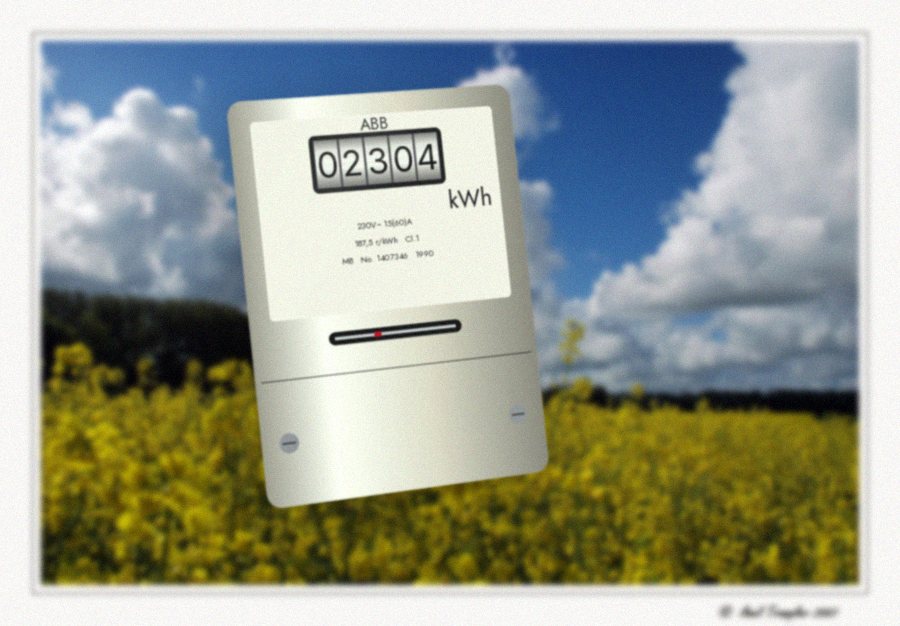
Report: 2304 kWh
